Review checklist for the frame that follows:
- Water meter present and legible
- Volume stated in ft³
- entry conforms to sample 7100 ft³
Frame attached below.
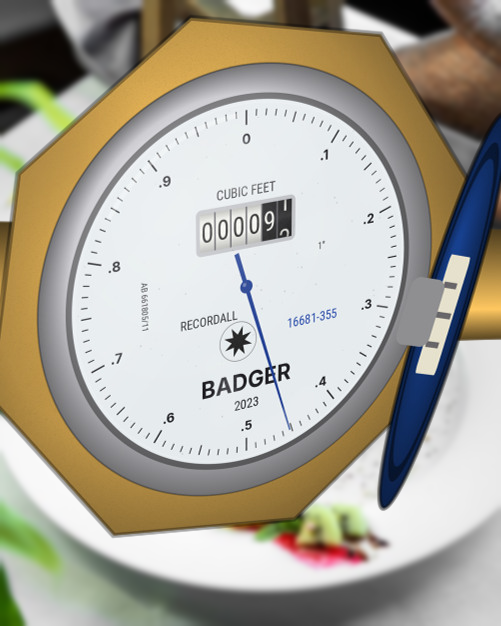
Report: 91.45 ft³
